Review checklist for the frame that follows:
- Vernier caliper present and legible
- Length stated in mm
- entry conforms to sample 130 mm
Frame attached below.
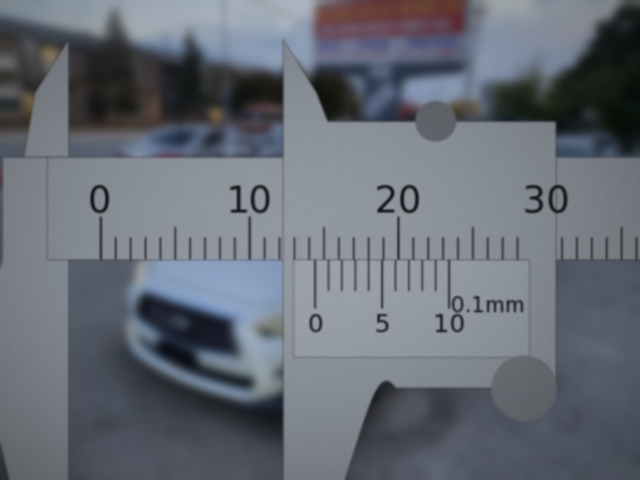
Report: 14.4 mm
